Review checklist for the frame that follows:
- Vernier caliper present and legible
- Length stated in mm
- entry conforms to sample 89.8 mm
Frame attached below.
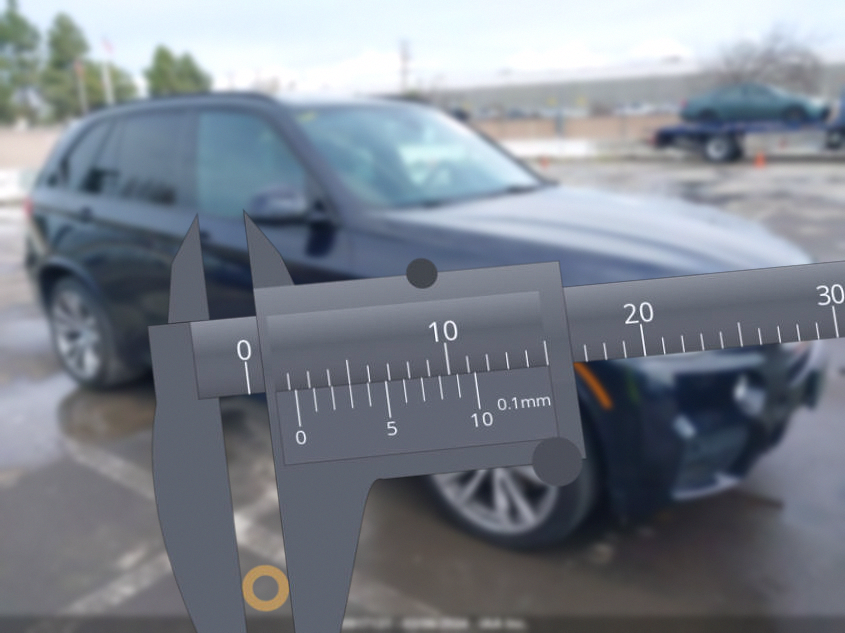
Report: 2.3 mm
